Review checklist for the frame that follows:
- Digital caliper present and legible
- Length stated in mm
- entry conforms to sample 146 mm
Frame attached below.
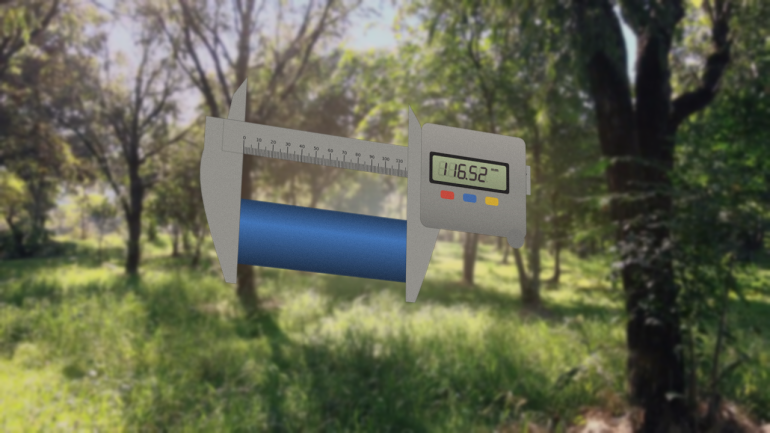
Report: 116.52 mm
